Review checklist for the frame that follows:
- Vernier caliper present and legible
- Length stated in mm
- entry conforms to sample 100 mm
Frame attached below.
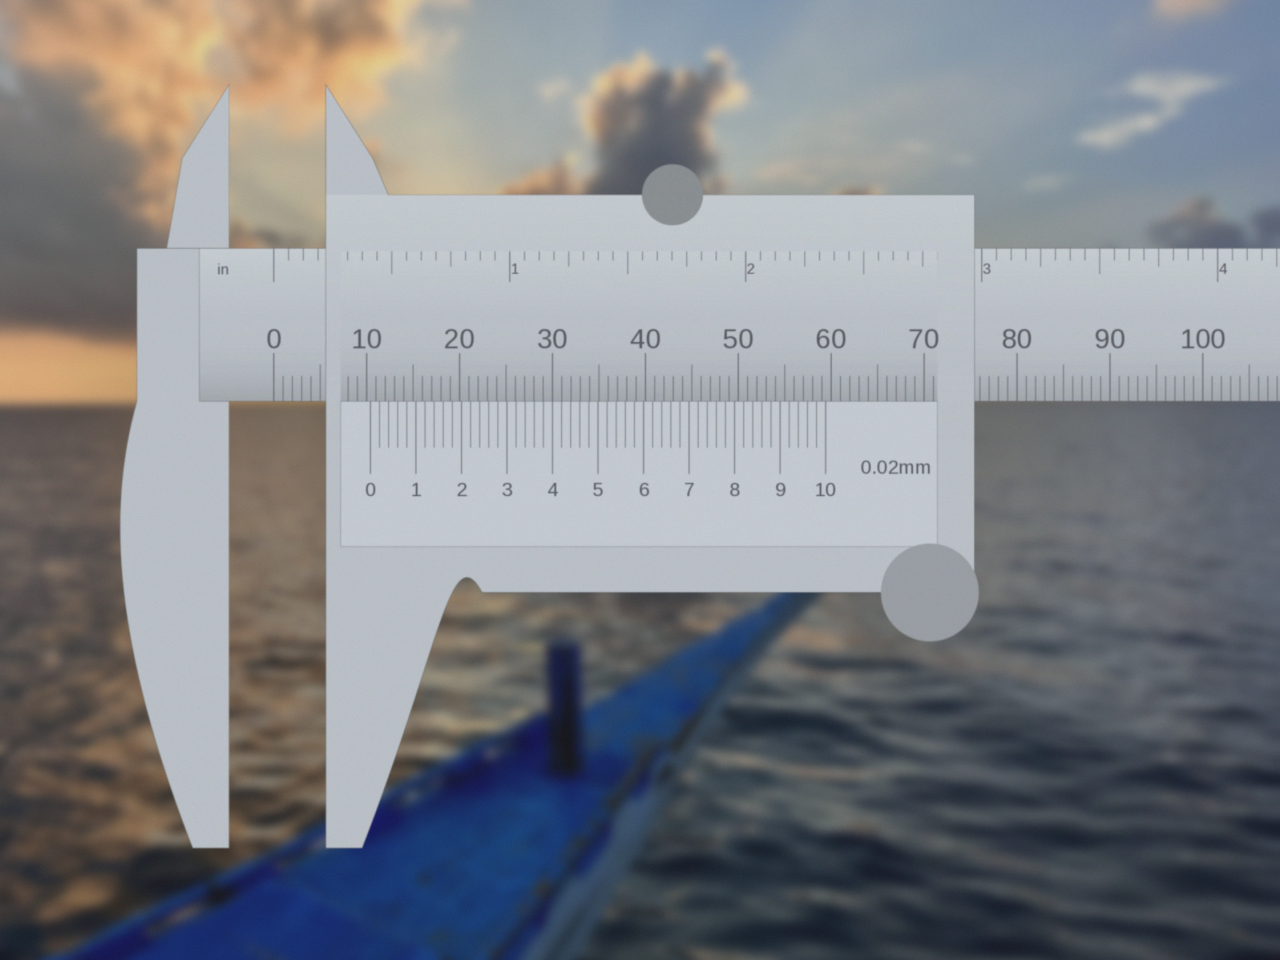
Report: 10.4 mm
